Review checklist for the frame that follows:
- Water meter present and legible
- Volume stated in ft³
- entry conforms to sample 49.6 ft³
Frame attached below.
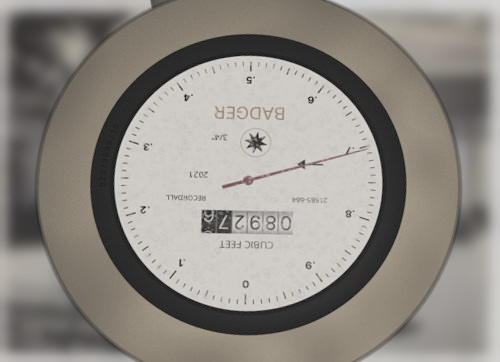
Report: 89275.70 ft³
